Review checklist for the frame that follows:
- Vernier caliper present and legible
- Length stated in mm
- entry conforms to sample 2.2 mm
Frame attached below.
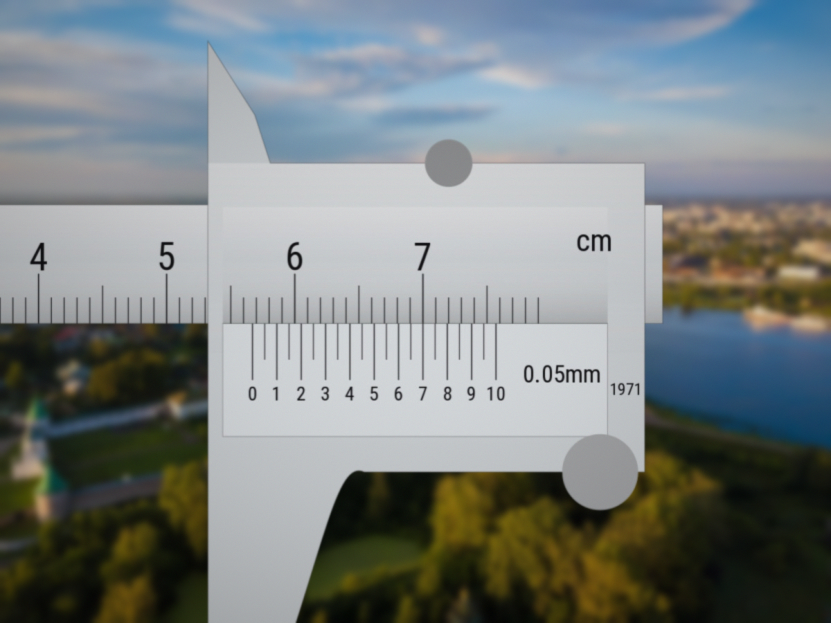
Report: 56.7 mm
